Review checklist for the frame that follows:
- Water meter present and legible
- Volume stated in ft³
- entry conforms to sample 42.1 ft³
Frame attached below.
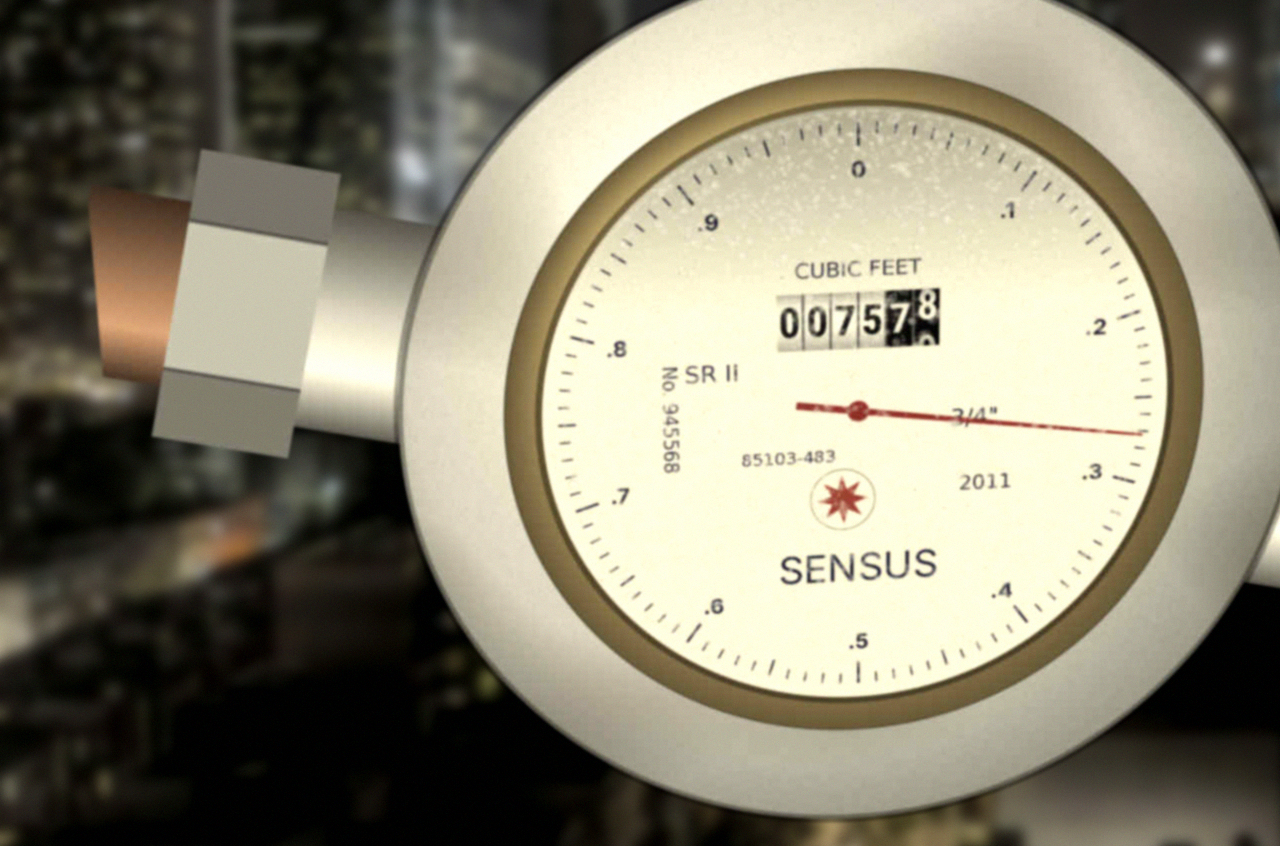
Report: 7578.27 ft³
